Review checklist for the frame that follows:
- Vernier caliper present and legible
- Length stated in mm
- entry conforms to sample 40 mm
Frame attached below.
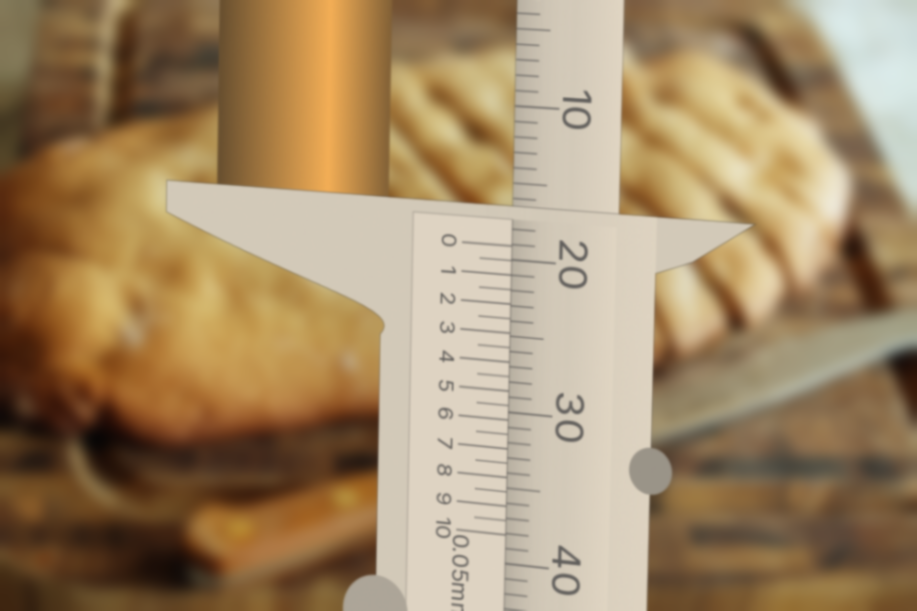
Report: 19.1 mm
